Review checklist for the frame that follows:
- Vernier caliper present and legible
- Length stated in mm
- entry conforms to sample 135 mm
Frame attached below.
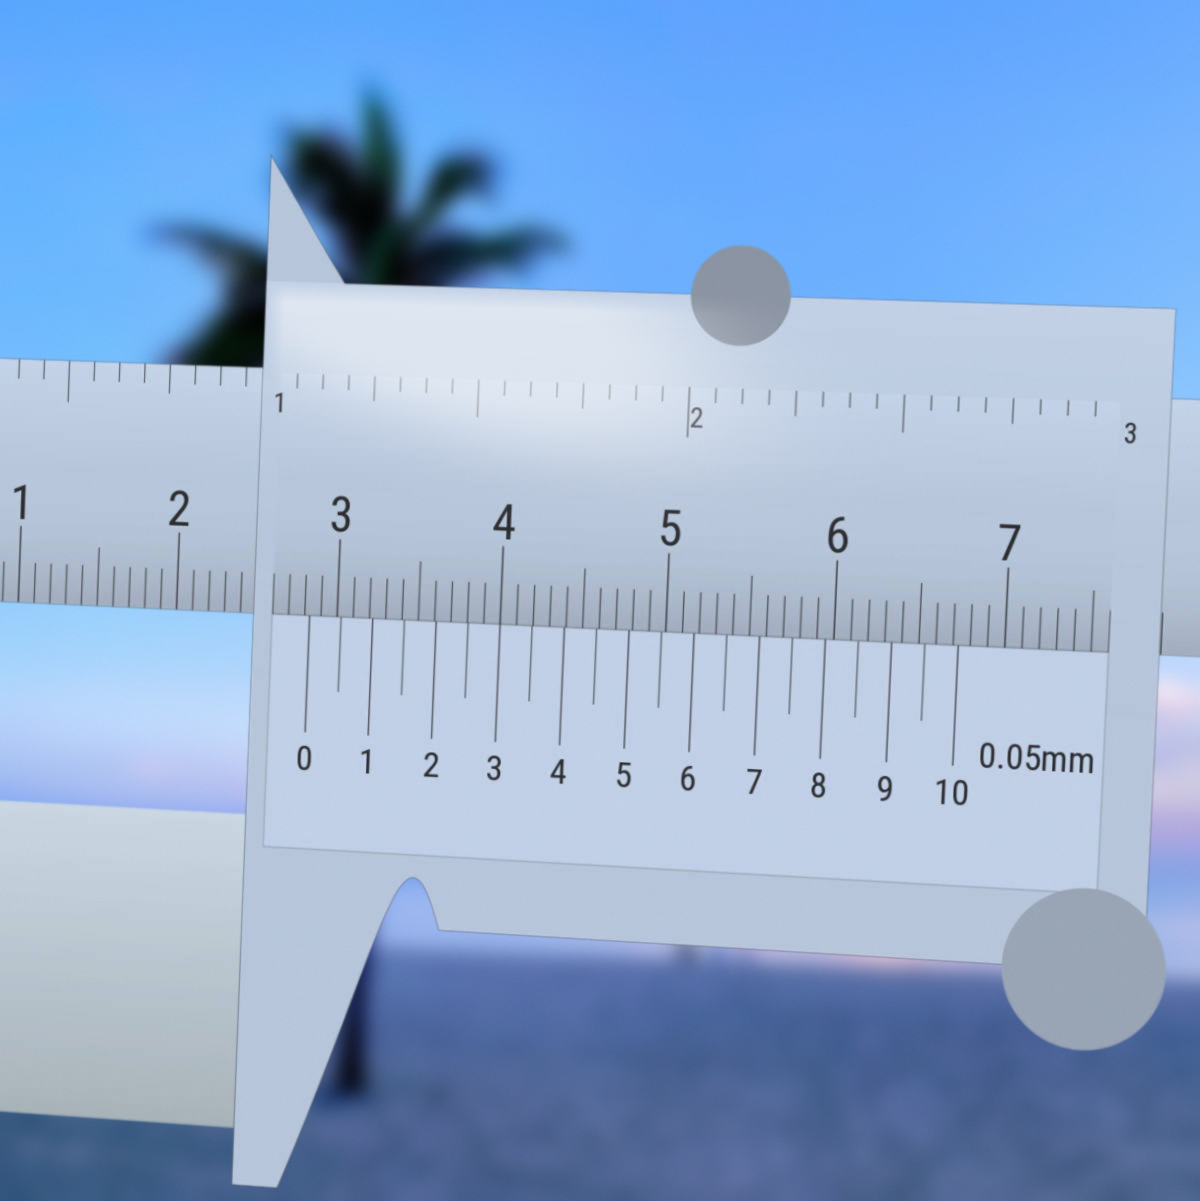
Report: 28.3 mm
